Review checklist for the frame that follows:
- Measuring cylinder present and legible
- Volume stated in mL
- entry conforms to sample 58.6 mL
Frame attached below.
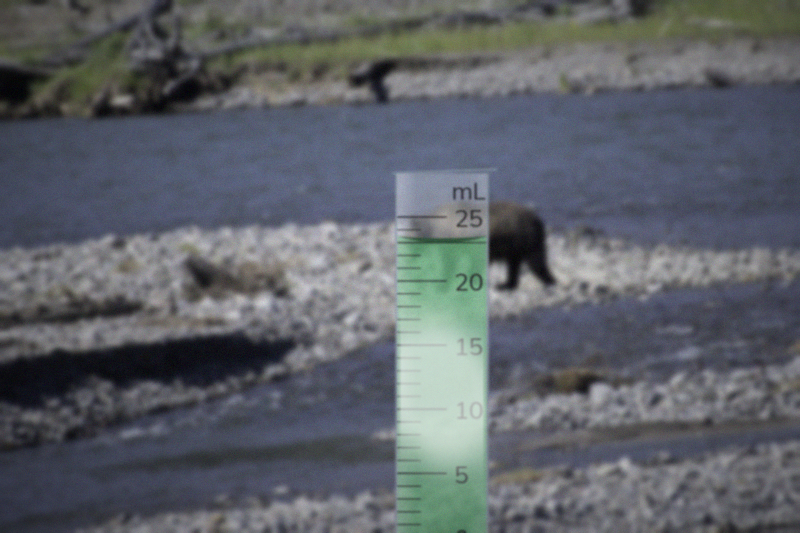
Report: 23 mL
